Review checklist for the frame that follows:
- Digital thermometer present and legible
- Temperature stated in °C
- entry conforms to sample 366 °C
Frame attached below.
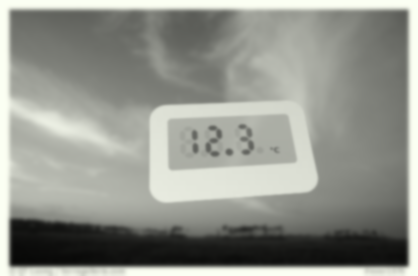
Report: 12.3 °C
